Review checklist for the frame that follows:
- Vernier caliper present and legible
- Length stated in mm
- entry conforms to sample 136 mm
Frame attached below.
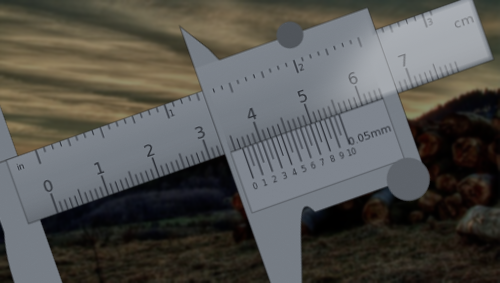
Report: 36.4 mm
